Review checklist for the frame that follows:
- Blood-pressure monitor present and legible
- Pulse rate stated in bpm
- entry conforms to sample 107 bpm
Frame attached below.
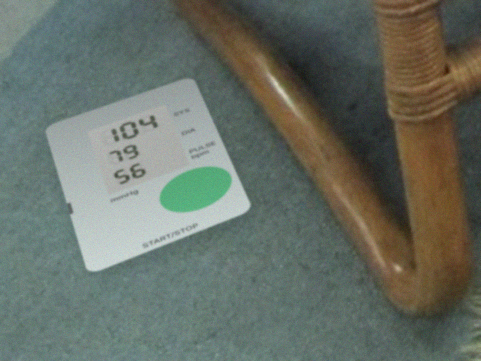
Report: 56 bpm
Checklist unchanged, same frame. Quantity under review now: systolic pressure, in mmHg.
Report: 104 mmHg
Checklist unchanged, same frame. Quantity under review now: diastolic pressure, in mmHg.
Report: 79 mmHg
